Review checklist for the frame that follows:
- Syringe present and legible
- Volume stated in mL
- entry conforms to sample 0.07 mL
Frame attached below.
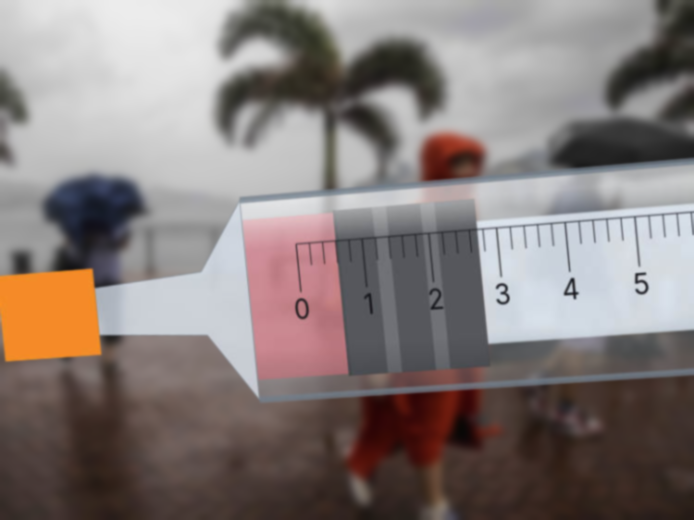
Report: 0.6 mL
